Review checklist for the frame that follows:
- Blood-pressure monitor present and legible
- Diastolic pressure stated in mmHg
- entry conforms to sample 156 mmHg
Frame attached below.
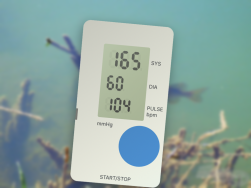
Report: 60 mmHg
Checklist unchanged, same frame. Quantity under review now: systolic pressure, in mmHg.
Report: 165 mmHg
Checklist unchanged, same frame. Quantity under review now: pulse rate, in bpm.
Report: 104 bpm
